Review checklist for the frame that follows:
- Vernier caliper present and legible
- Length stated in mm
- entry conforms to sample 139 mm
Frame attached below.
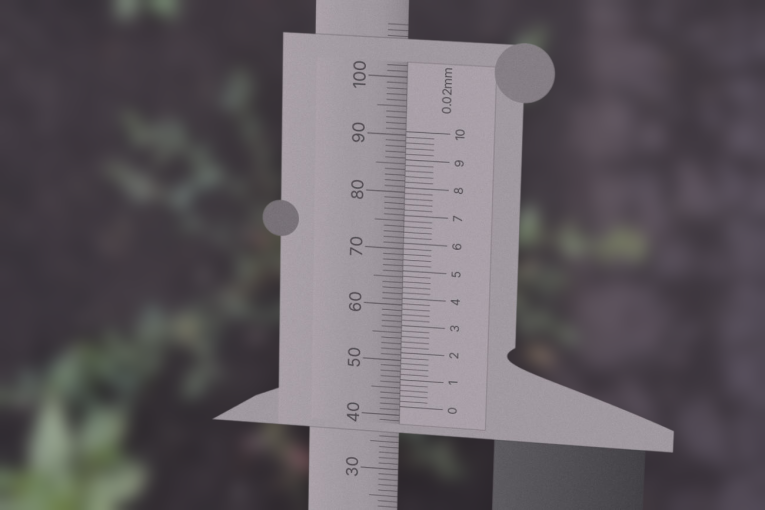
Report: 41.6 mm
